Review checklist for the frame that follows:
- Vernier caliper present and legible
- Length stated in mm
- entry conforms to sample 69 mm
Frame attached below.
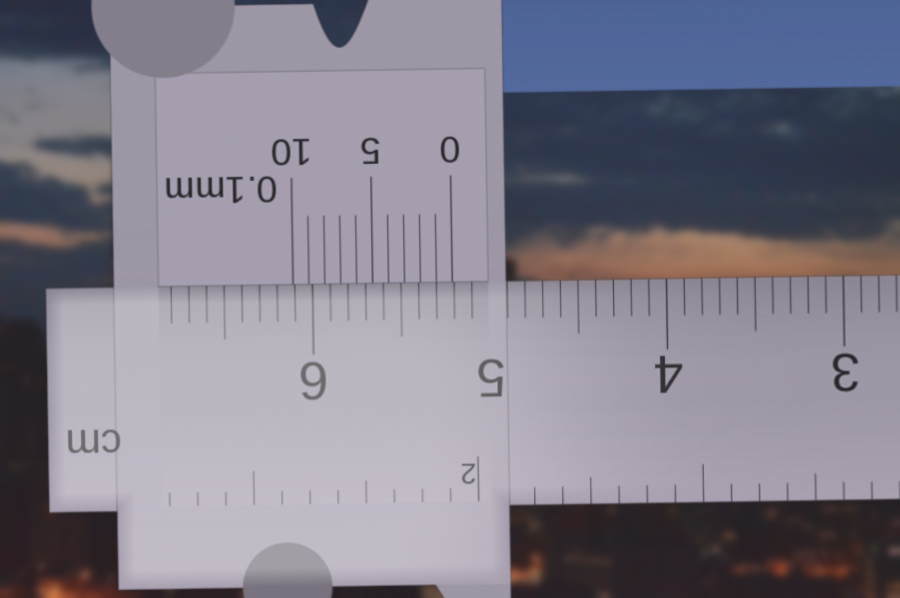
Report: 52.1 mm
